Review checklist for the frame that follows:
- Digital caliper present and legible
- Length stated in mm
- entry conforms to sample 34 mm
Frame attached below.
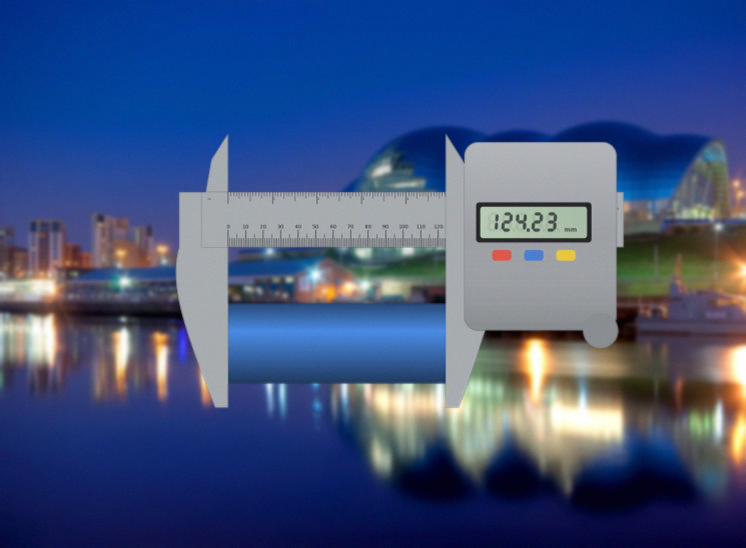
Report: 124.23 mm
